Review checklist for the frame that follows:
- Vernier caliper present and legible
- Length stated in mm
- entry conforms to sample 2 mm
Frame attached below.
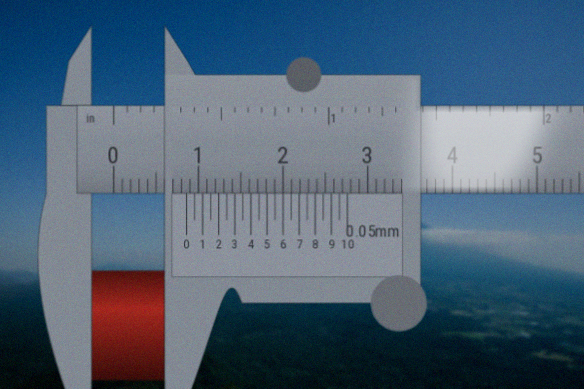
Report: 8.6 mm
